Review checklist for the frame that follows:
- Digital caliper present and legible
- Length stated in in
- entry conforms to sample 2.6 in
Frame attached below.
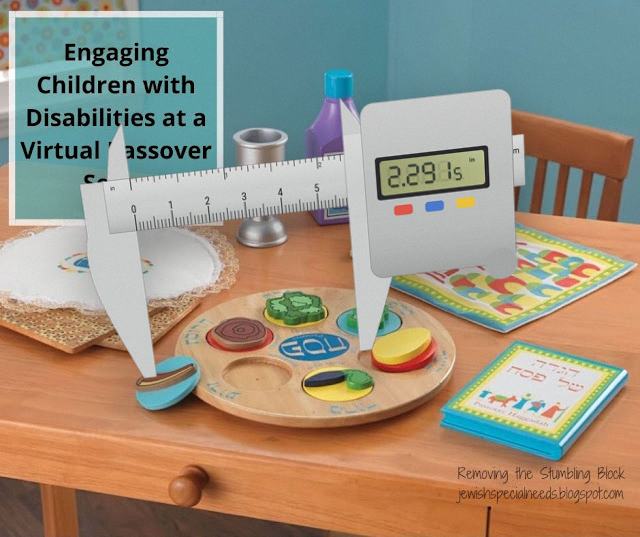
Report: 2.2915 in
